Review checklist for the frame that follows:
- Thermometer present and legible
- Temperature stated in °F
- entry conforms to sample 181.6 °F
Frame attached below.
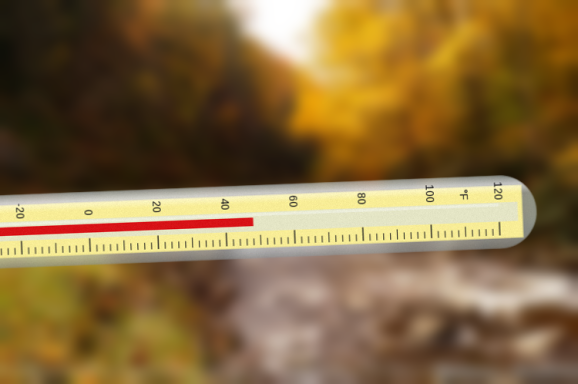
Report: 48 °F
